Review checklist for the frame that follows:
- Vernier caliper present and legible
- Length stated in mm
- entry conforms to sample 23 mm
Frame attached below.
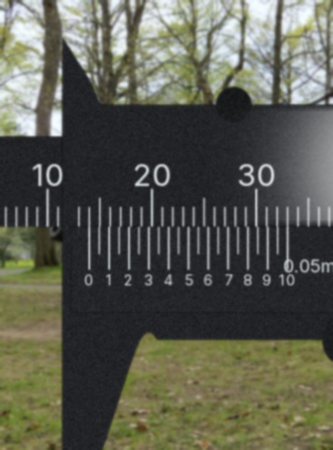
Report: 14.0 mm
